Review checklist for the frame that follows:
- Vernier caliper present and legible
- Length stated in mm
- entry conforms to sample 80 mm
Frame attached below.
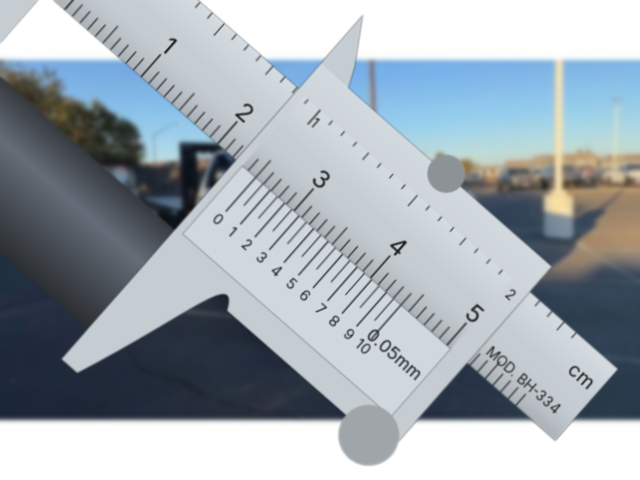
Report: 25.0 mm
